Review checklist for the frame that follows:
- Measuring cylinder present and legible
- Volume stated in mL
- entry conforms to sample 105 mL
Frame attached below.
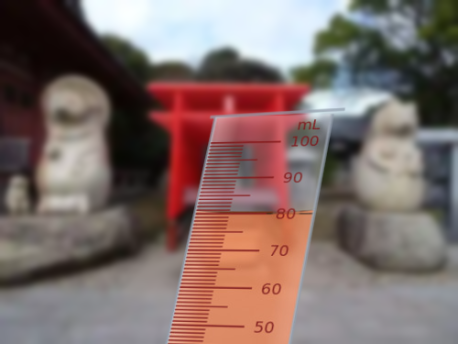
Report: 80 mL
